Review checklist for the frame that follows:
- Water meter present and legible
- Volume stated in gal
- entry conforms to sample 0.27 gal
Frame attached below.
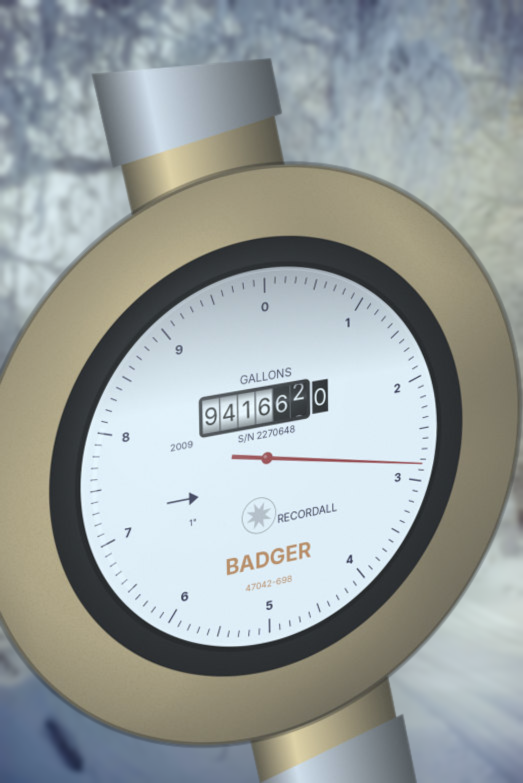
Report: 9416622.8 gal
